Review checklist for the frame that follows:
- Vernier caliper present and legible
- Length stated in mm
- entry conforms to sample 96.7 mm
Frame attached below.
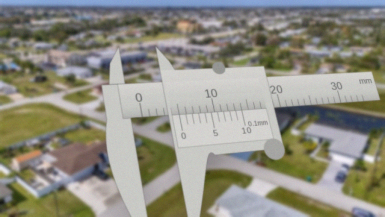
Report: 5.0 mm
